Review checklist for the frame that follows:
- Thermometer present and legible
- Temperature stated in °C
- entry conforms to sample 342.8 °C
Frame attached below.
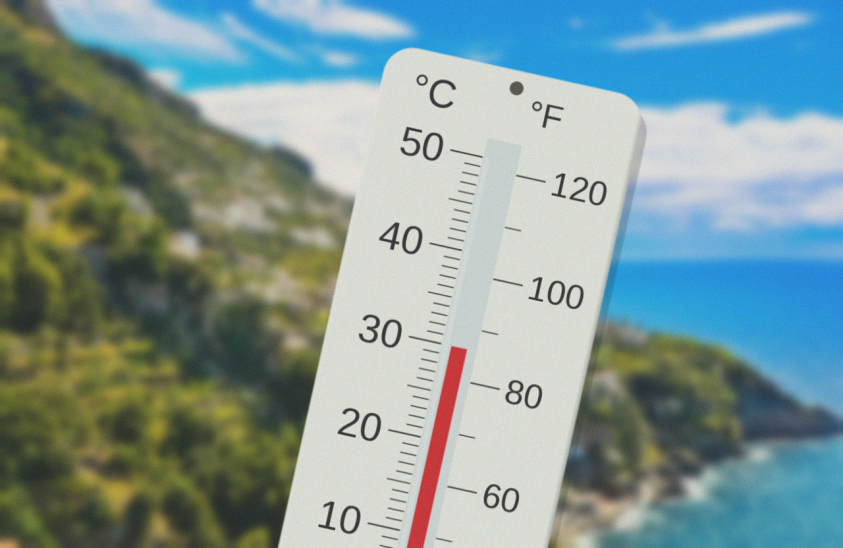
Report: 30 °C
